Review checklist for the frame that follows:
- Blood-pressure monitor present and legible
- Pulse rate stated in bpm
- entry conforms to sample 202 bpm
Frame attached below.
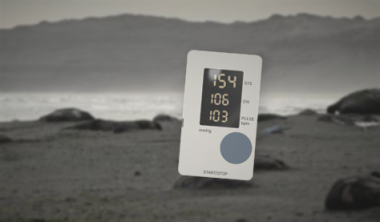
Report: 103 bpm
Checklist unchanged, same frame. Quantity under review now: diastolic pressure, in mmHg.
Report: 106 mmHg
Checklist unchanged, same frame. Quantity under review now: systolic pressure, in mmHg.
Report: 154 mmHg
